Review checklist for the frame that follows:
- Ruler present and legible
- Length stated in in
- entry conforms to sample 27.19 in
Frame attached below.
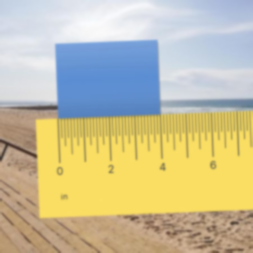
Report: 4 in
